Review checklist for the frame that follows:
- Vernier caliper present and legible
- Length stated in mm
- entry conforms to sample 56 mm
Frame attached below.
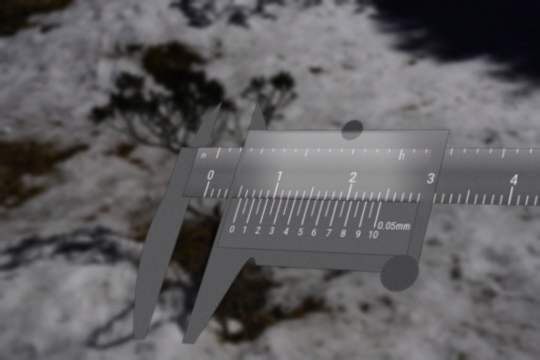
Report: 5.4 mm
